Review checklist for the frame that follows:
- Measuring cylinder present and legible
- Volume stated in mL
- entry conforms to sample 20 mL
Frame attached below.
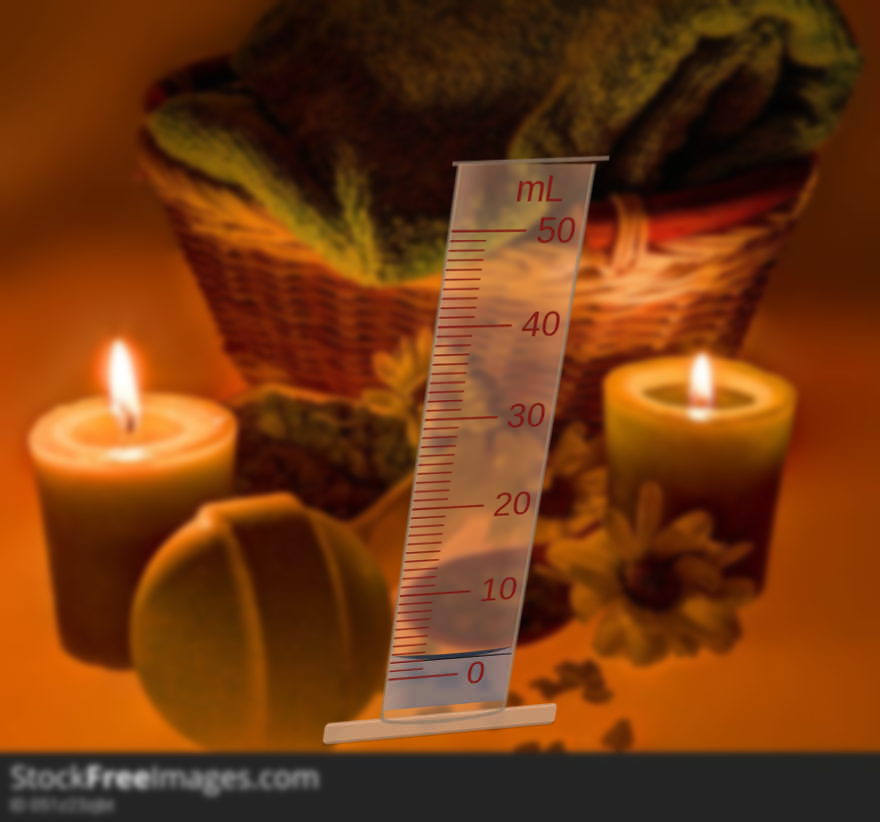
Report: 2 mL
